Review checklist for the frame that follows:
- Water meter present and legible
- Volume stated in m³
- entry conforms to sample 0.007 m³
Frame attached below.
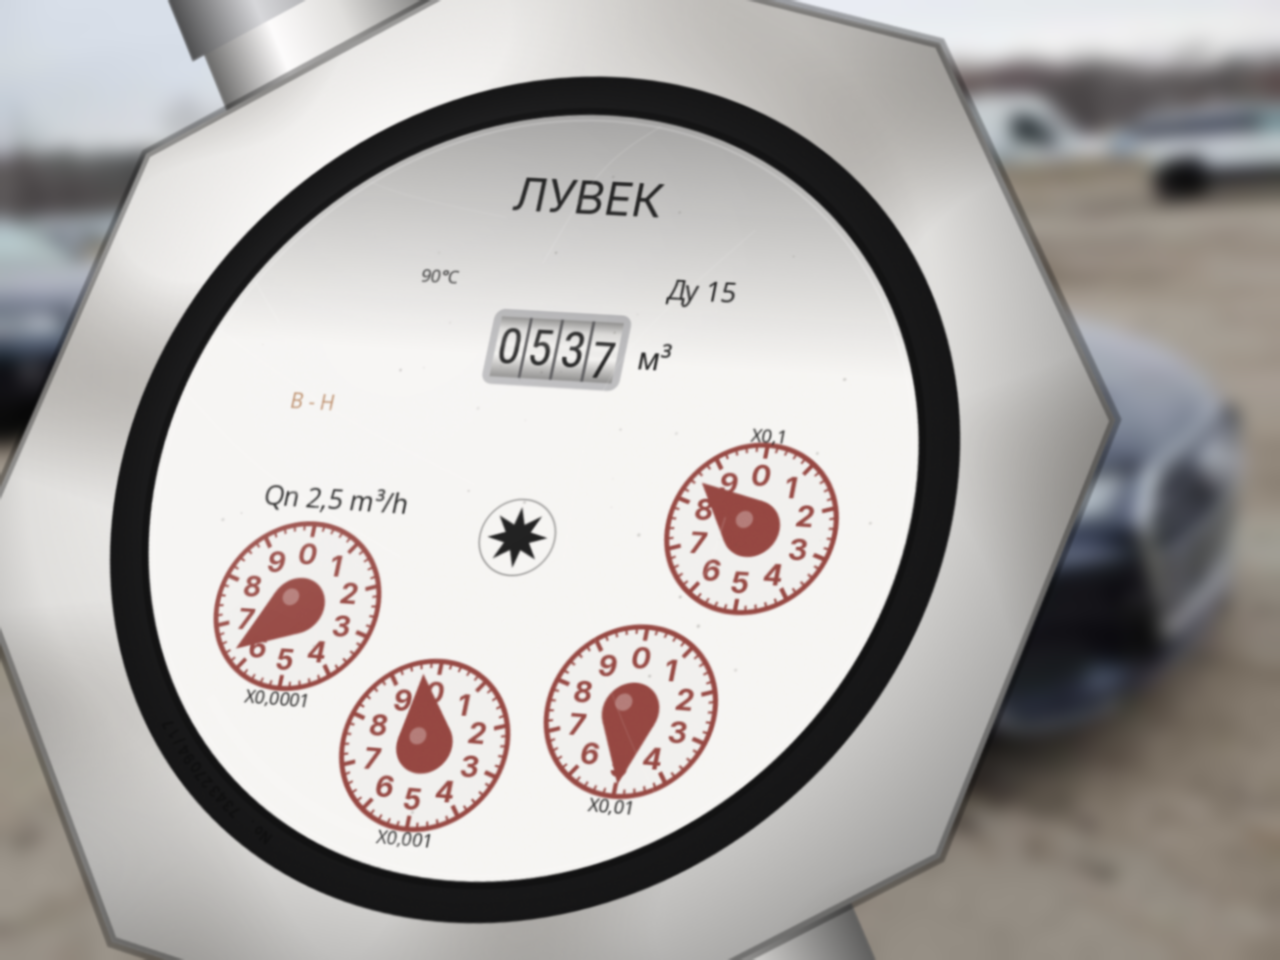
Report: 536.8496 m³
